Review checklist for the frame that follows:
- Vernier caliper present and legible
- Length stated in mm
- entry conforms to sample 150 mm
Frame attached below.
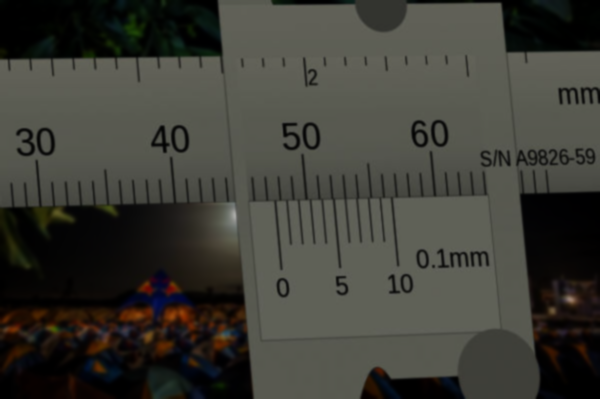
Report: 47.6 mm
